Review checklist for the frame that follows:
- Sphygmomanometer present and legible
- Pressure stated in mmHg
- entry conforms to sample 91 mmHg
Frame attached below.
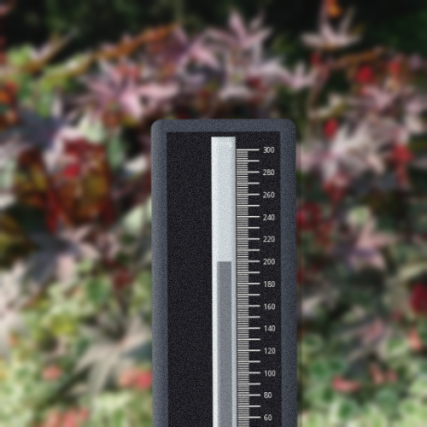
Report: 200 mmHg
